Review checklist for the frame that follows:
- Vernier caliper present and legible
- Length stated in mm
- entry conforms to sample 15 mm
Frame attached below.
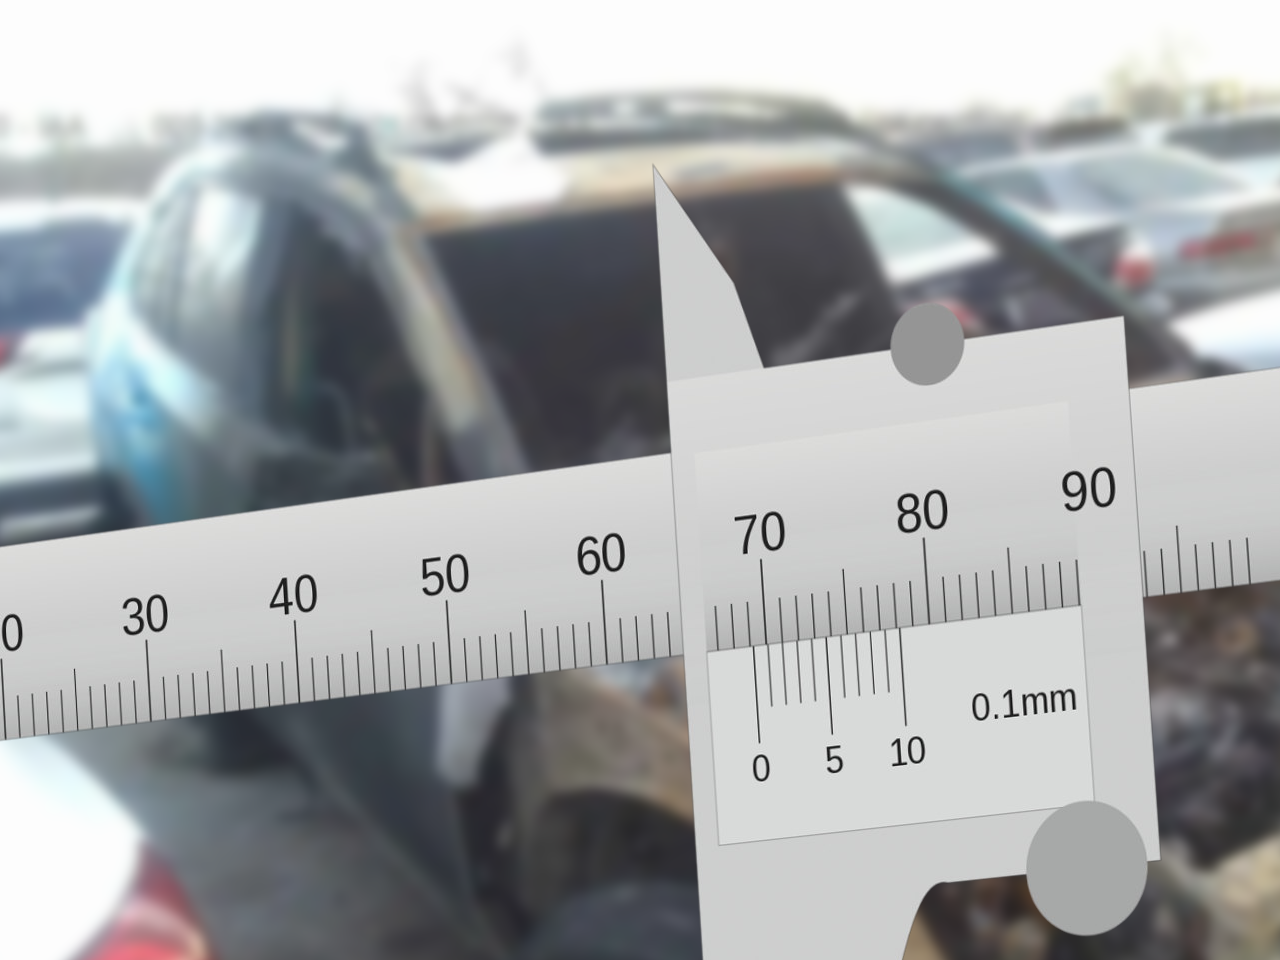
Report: 69.2 mm
